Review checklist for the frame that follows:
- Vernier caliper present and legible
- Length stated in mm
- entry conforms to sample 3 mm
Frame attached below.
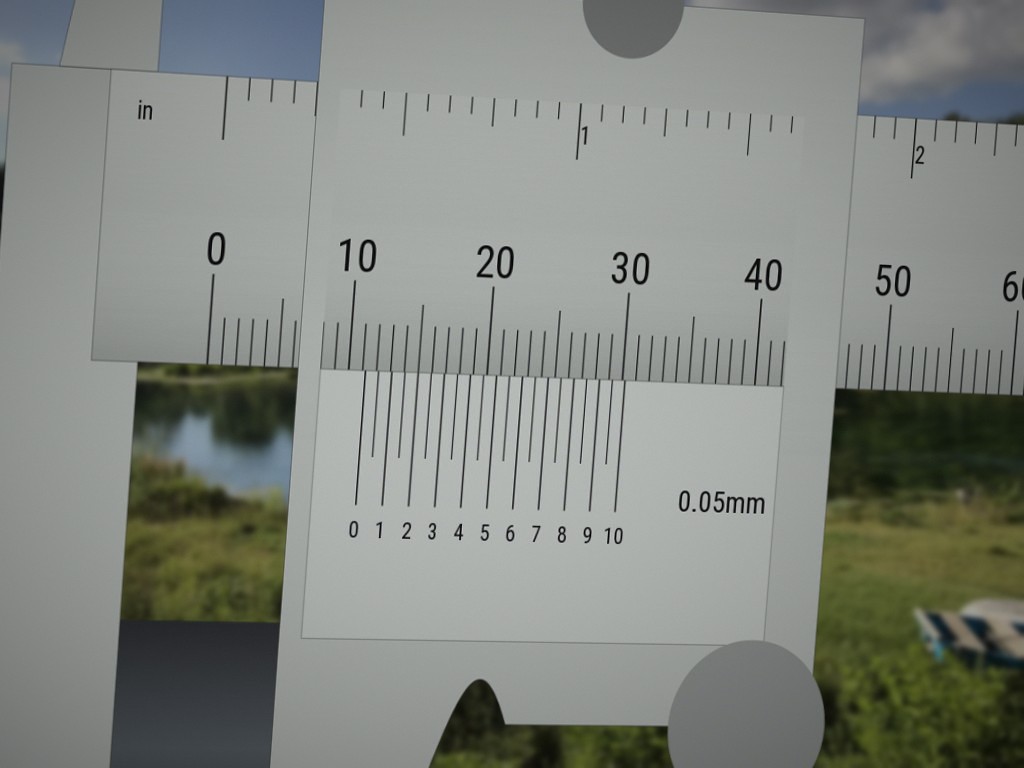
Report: 11.2 mm
